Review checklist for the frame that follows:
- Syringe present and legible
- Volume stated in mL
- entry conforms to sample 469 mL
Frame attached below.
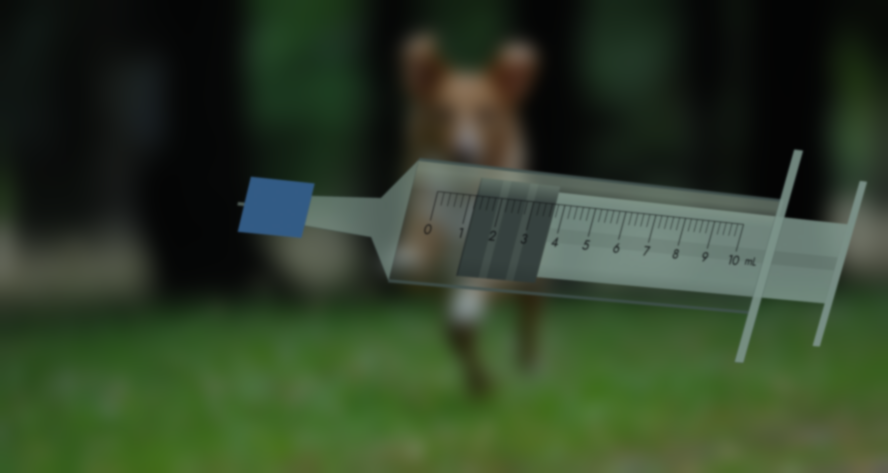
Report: 1.2 mL
